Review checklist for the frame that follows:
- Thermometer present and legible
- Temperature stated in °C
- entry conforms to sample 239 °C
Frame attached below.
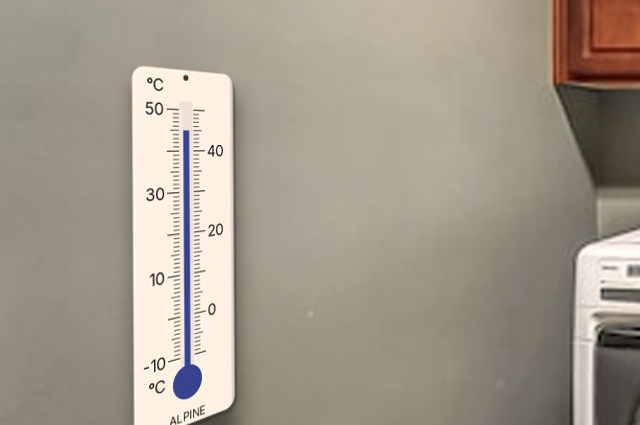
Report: 45 °C
